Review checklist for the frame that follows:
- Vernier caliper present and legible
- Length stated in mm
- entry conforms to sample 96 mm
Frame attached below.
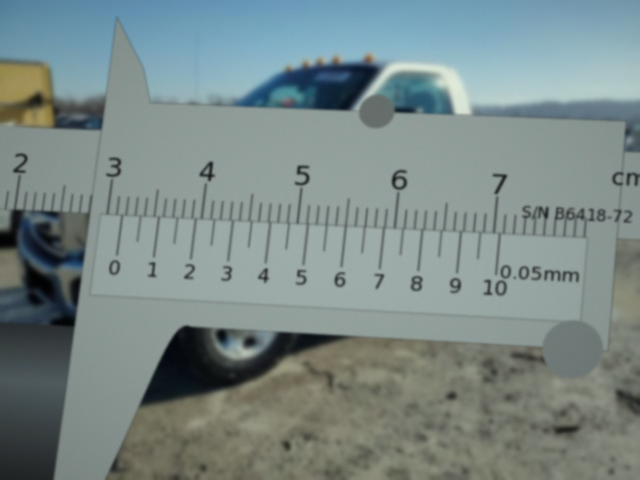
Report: 31.6 mm
